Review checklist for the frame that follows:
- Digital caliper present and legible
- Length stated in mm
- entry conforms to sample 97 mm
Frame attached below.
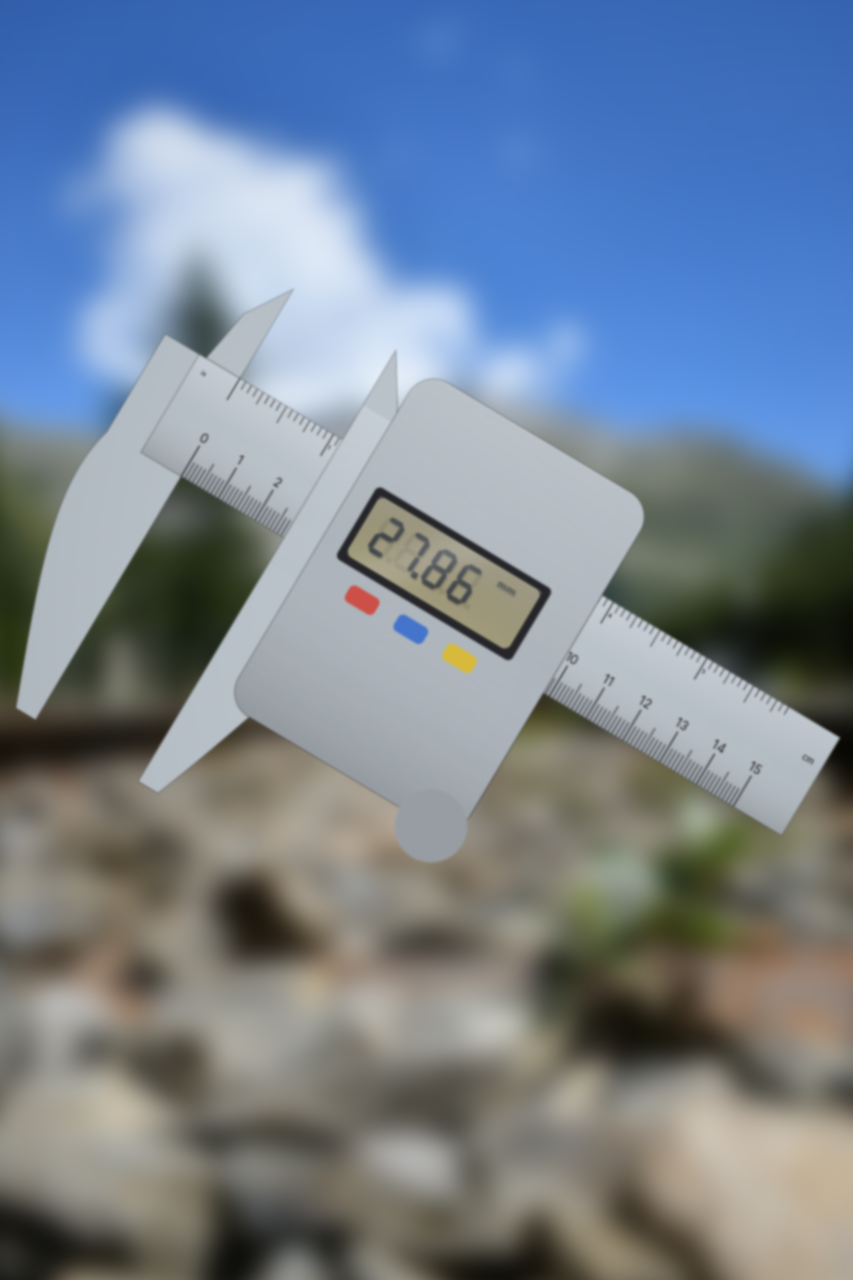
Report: 27.86 mm
